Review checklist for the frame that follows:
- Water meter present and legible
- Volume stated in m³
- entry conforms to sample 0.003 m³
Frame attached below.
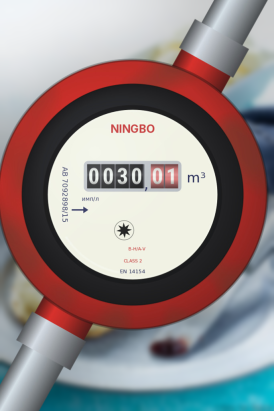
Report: 30.01 m³
